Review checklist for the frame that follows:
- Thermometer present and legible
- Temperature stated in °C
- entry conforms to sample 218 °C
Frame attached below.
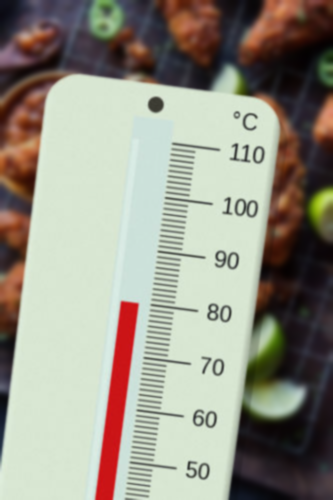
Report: 80 °C
